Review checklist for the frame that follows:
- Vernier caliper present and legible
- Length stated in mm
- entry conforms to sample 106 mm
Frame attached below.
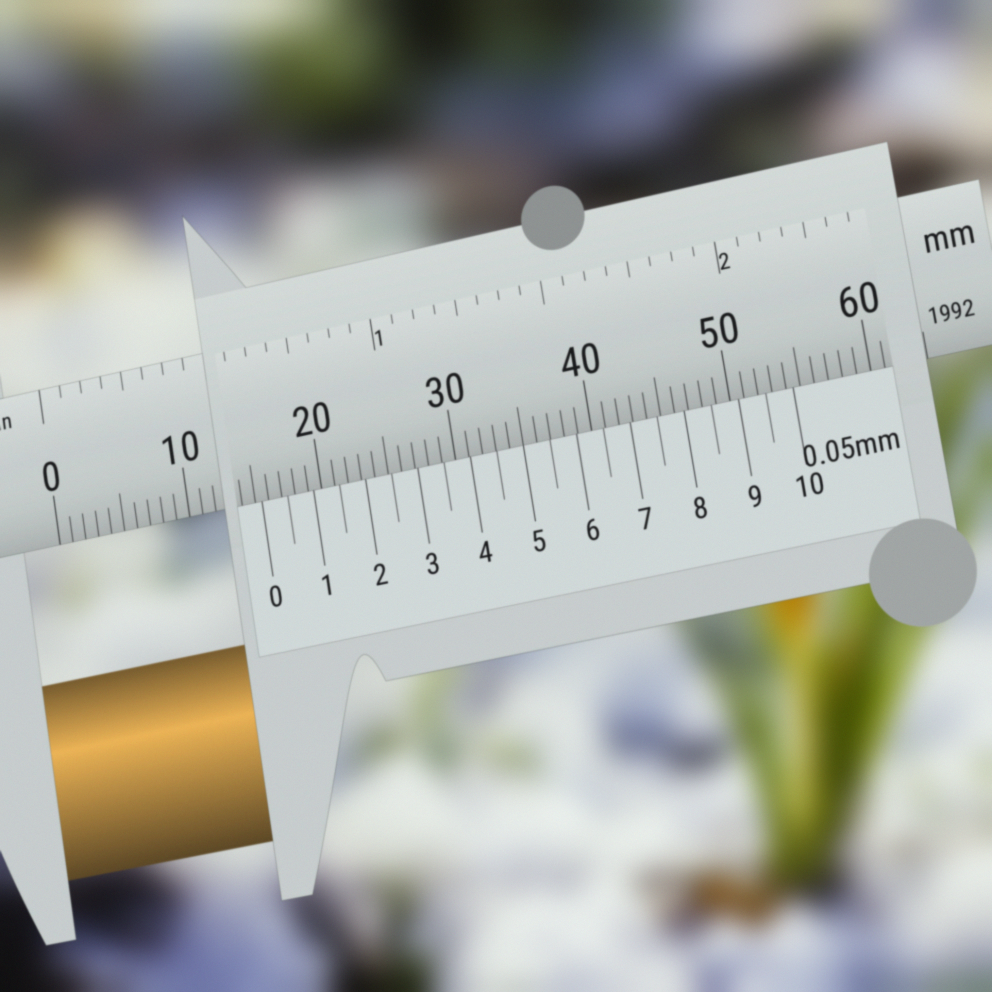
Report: 15.5 mm
